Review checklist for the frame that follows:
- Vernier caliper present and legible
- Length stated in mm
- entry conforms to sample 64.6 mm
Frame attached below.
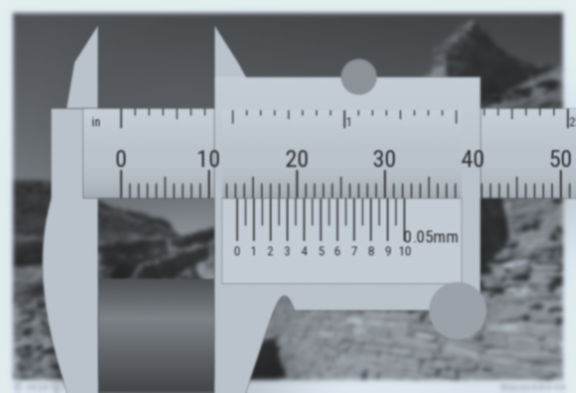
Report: 13.2 mm
